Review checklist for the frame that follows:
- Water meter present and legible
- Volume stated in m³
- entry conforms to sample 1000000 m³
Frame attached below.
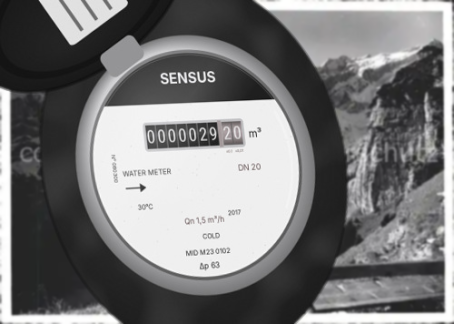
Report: 29.20 m³
